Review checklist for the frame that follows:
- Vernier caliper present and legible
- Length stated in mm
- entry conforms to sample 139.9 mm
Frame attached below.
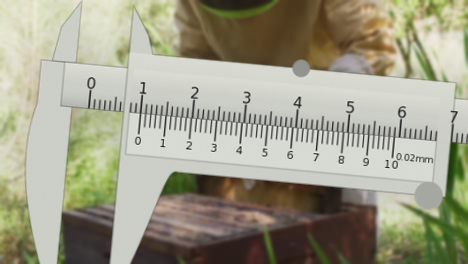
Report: 10.0 mm
